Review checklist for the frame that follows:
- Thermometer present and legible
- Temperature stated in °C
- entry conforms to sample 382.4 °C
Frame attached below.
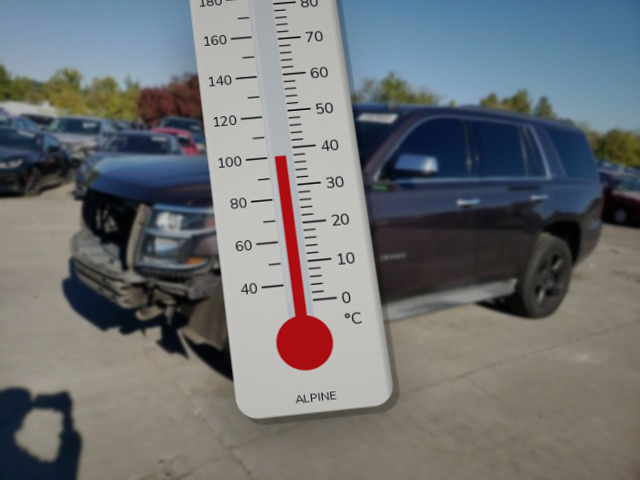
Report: 38 °C
